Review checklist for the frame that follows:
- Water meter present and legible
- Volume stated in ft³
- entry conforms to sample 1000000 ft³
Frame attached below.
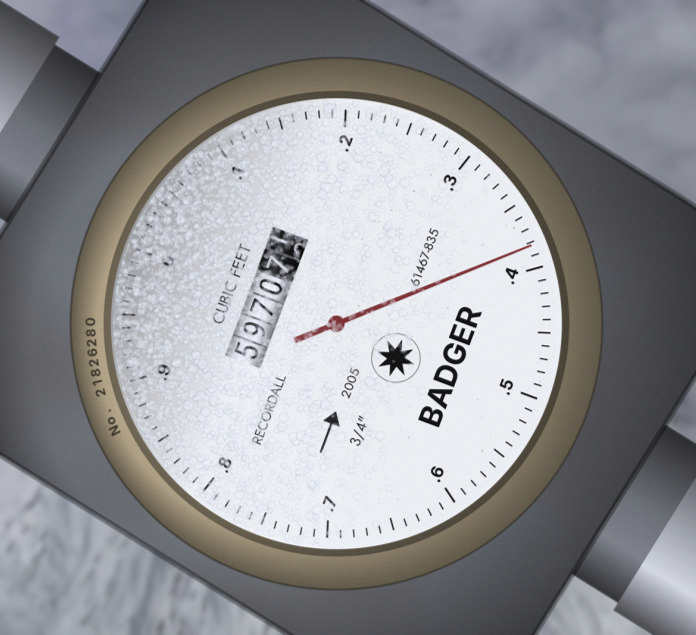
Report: 597071.38 ft³
